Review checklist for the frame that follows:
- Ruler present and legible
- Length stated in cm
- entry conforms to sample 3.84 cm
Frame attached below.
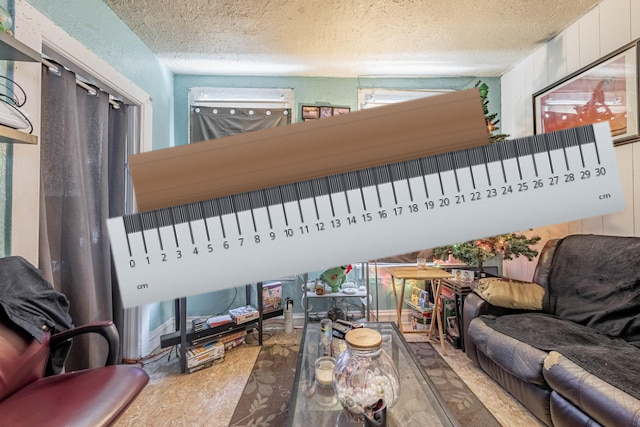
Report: 22.5 cm
